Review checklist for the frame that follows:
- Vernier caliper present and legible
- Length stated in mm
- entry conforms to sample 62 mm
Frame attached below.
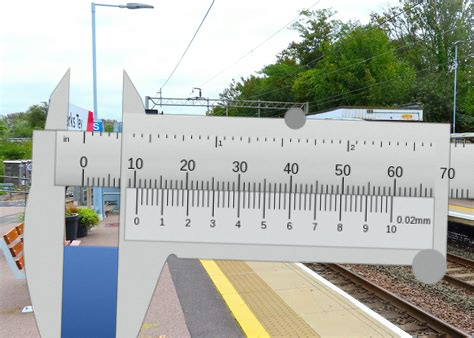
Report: 10.5 mm
